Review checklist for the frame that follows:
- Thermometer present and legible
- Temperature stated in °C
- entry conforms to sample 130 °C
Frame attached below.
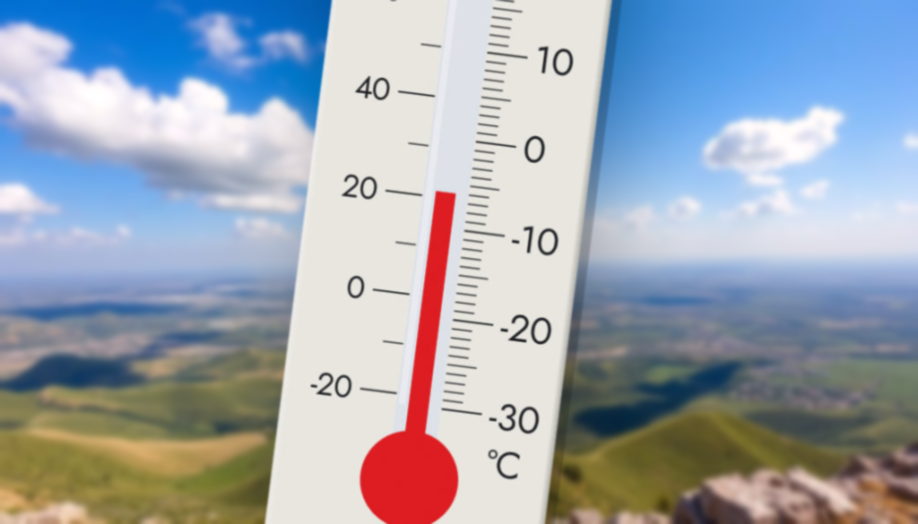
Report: -6 °C
